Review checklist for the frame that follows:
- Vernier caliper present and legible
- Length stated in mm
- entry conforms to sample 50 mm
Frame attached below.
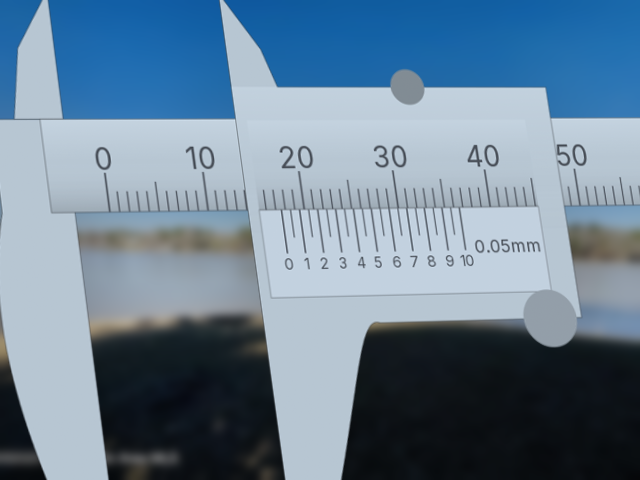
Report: 17.6 mm
